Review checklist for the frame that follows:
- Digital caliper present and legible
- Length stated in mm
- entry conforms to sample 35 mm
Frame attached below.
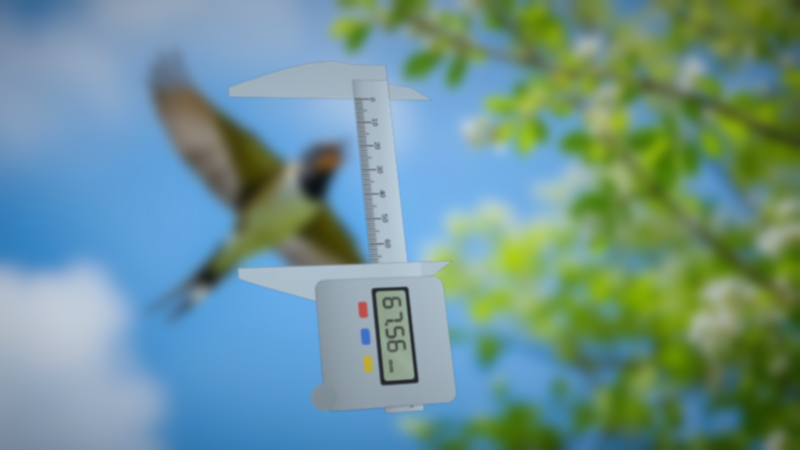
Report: 67.56 mm
